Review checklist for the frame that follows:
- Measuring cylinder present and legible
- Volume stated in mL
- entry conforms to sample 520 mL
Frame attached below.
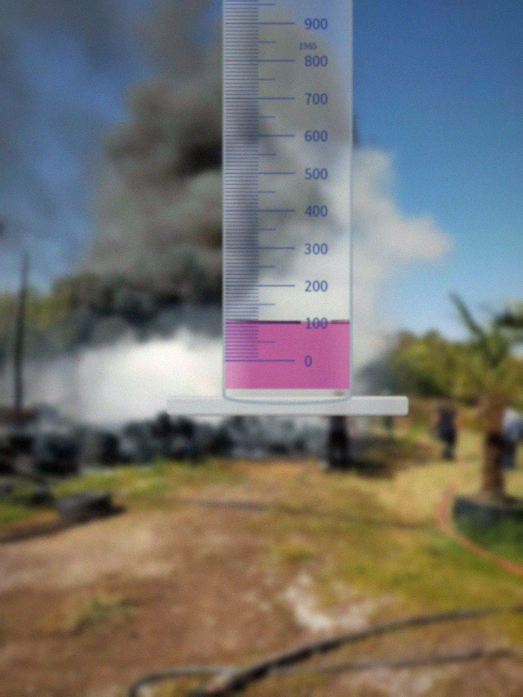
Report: 100 mL
